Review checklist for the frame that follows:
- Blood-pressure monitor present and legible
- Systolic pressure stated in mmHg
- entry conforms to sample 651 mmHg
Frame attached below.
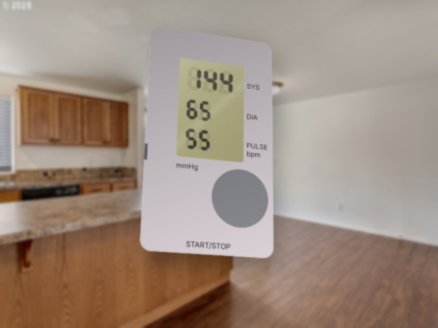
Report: 144 mmHg
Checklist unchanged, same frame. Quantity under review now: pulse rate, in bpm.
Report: 55 bpm
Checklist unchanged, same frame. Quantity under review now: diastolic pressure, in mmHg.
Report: 65 mmHg
